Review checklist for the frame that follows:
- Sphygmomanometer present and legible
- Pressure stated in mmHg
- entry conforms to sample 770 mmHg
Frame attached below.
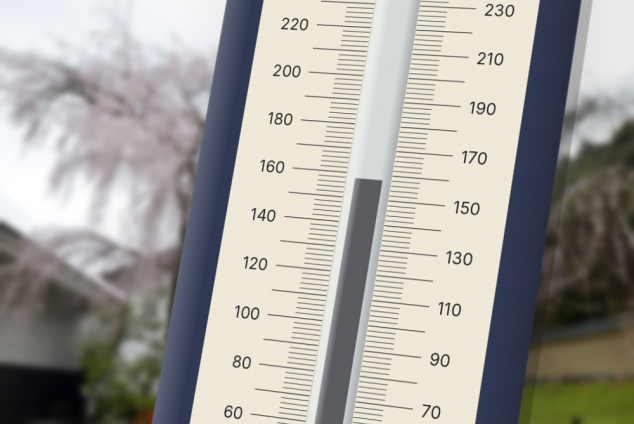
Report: 158 mmHg
